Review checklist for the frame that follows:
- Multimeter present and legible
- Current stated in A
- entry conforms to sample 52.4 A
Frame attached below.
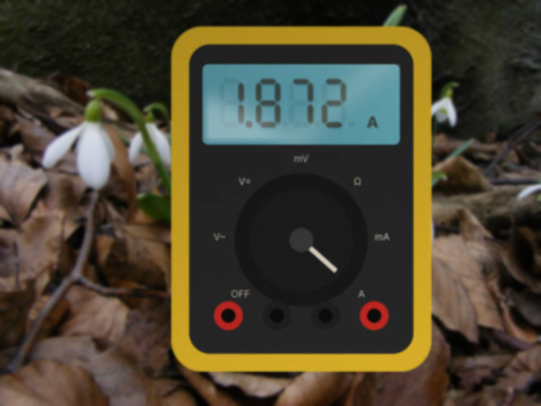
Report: 1.872 A
